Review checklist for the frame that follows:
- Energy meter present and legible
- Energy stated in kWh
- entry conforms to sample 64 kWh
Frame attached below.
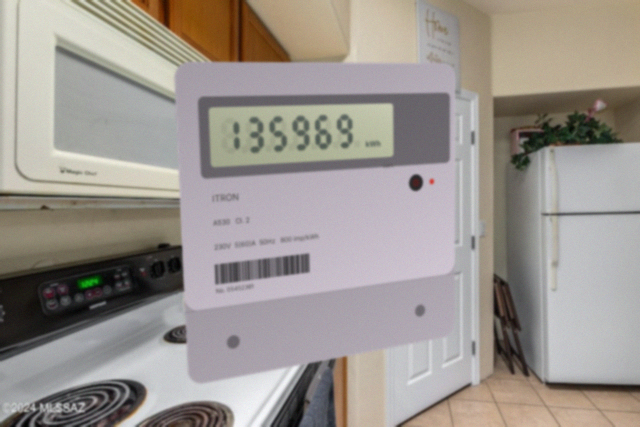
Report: 135969 kWh
